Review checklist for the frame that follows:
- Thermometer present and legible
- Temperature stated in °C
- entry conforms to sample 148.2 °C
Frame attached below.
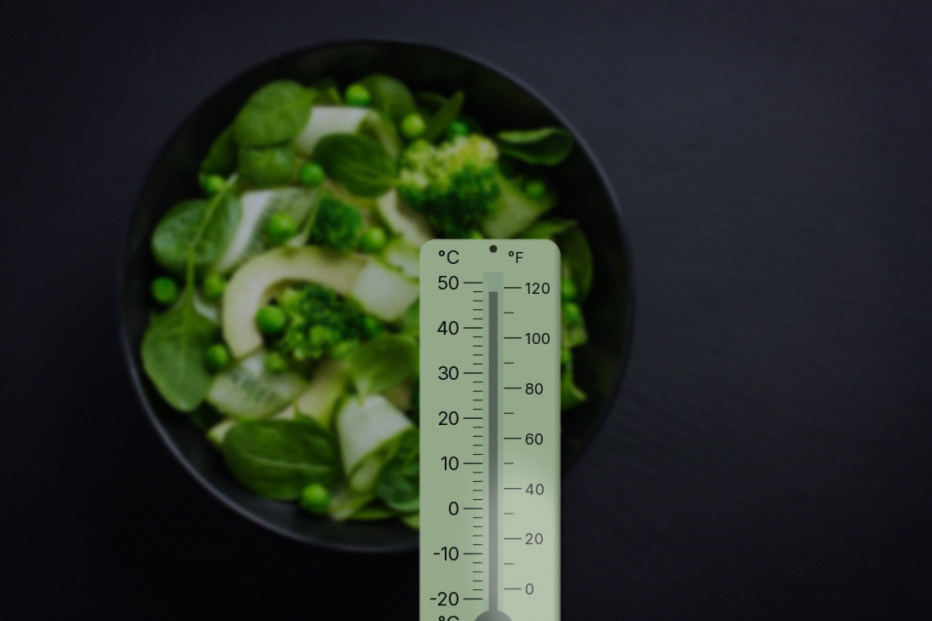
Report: 48 °C
